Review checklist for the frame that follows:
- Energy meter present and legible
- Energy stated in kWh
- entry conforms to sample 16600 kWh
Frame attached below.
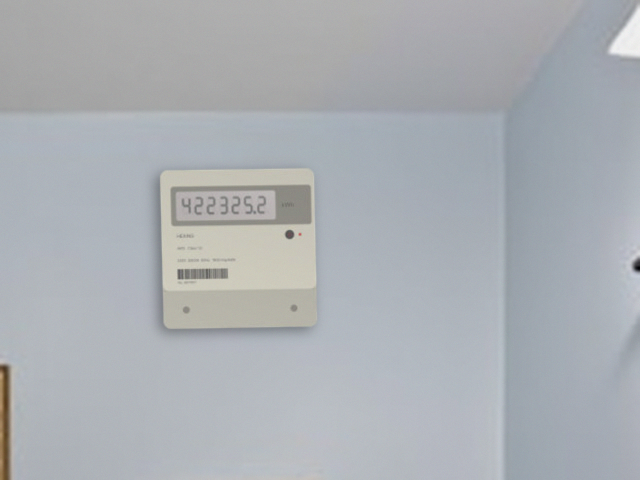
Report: 422325.2 kWh
